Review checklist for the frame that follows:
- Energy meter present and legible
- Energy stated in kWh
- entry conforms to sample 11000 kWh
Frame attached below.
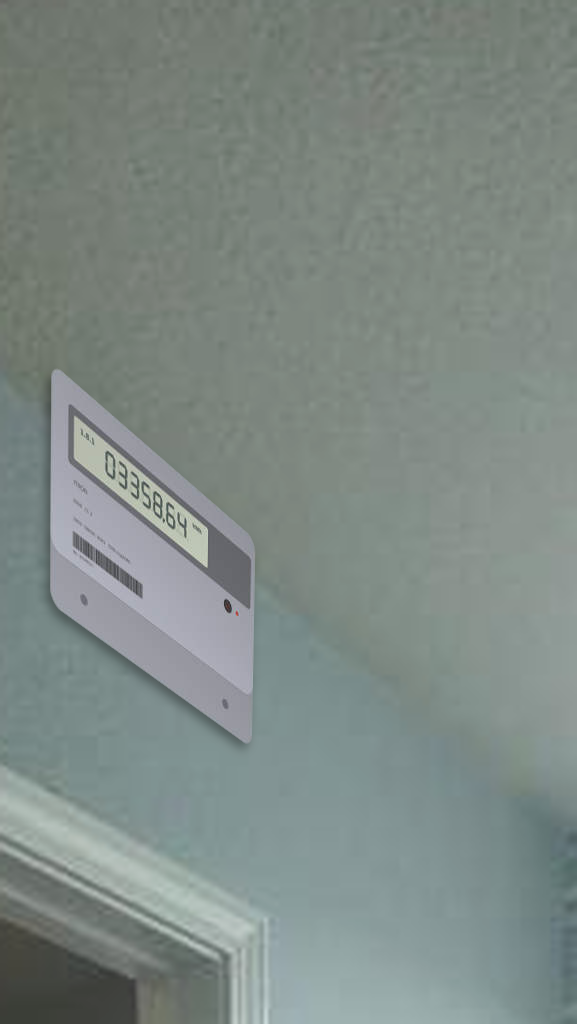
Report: 3358.64 kWh
